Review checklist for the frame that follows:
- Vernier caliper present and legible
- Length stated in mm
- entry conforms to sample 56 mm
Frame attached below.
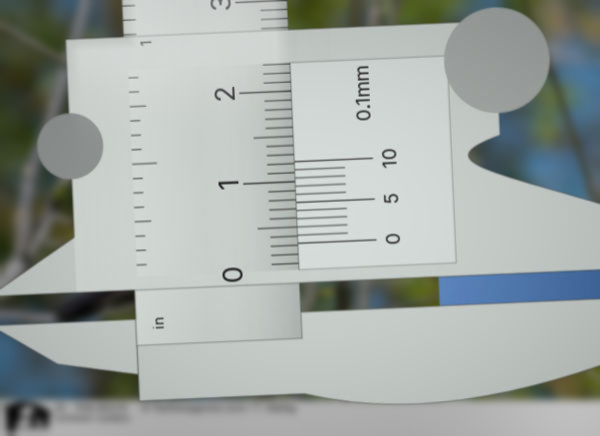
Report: 3.2 mm
